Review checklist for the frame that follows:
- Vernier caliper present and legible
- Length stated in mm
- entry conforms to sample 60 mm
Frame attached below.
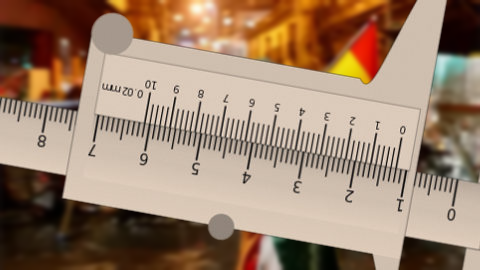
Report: 12.0 mm
